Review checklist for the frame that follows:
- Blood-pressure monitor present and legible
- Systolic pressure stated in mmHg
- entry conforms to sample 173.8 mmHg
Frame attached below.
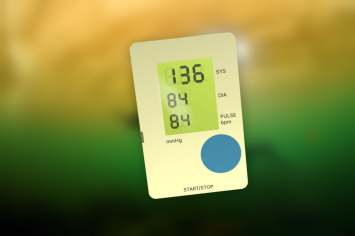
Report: 136 mmHg
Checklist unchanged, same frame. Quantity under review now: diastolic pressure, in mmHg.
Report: 84 mmHg
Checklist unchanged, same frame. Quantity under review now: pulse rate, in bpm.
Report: 84 bpm
